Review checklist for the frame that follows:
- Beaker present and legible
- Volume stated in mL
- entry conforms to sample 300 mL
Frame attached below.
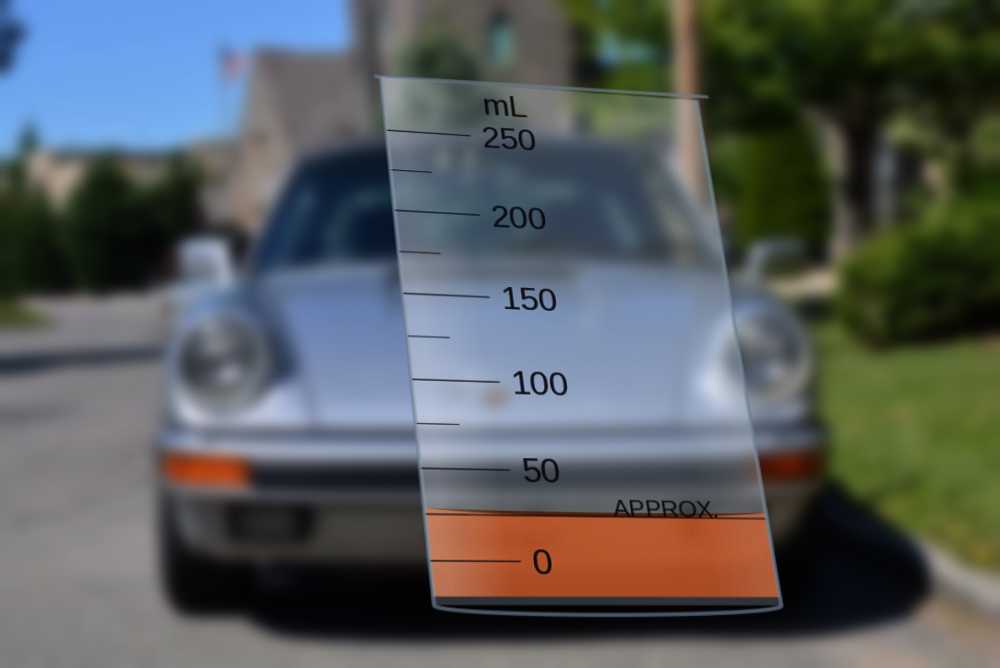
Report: 25 mL
